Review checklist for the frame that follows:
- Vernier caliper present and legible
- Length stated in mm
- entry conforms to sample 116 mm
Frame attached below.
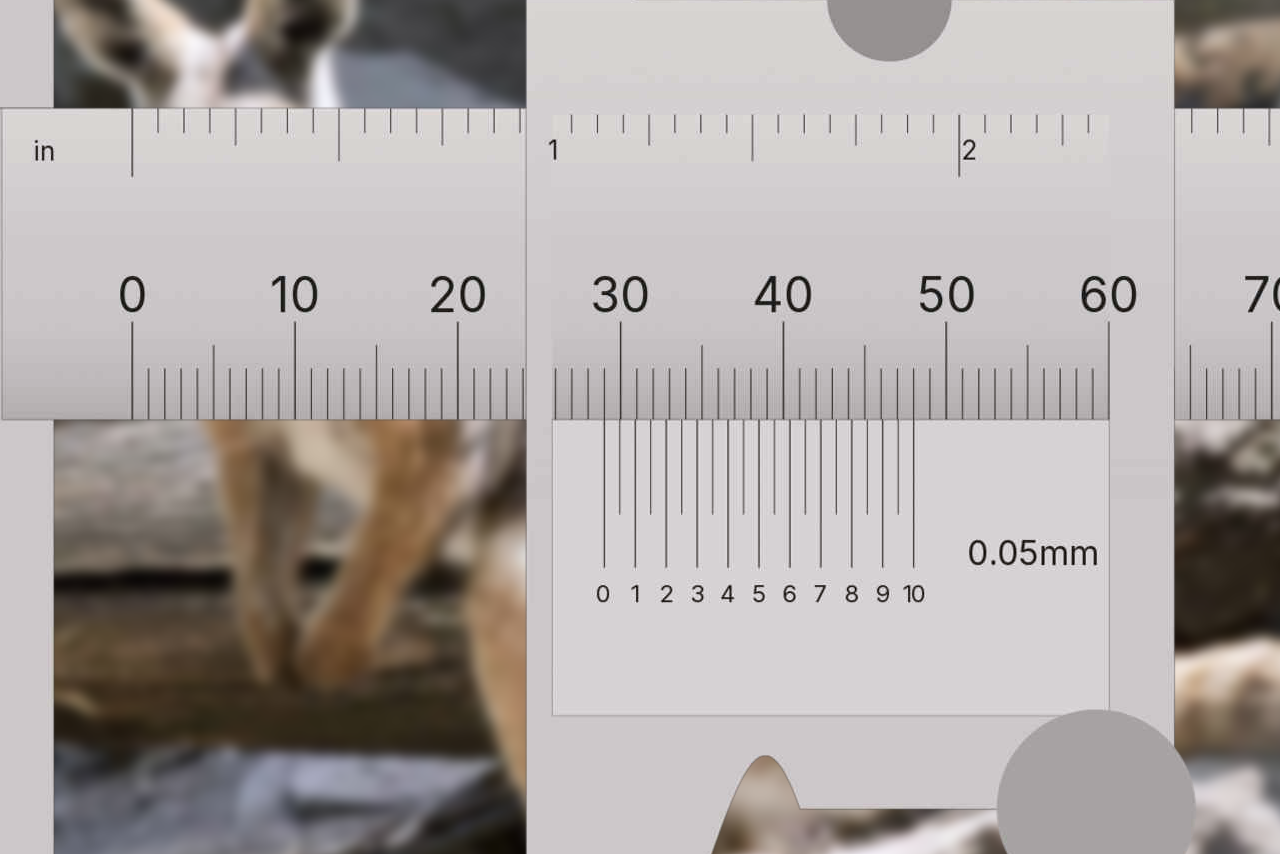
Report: 29.0 mm
